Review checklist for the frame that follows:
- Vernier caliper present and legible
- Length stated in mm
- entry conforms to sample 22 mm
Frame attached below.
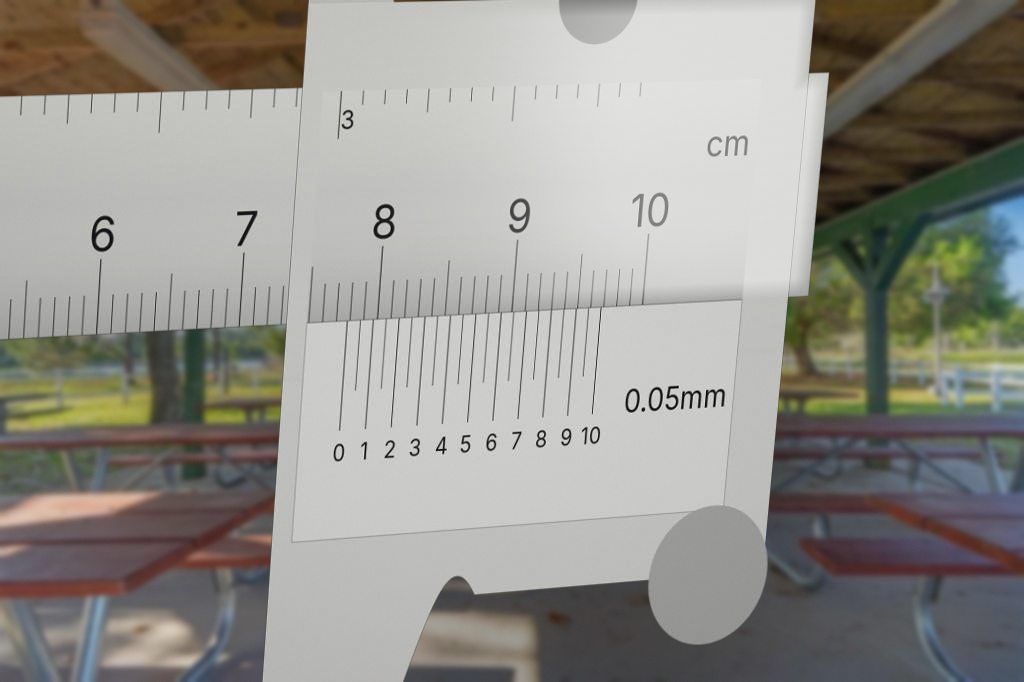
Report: 77.8 mm
